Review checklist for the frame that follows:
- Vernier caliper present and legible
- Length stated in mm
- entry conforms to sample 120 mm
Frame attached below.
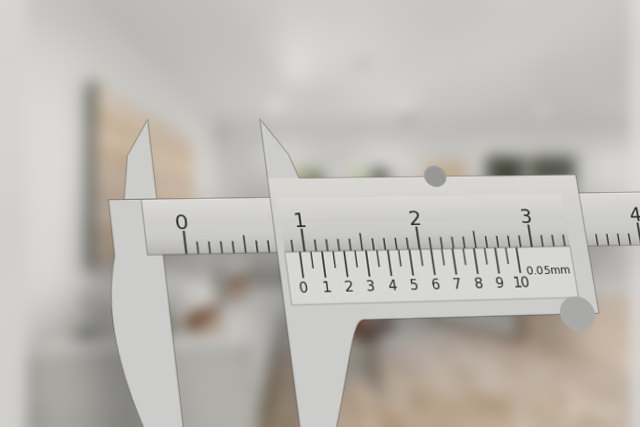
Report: 9.6 mm
